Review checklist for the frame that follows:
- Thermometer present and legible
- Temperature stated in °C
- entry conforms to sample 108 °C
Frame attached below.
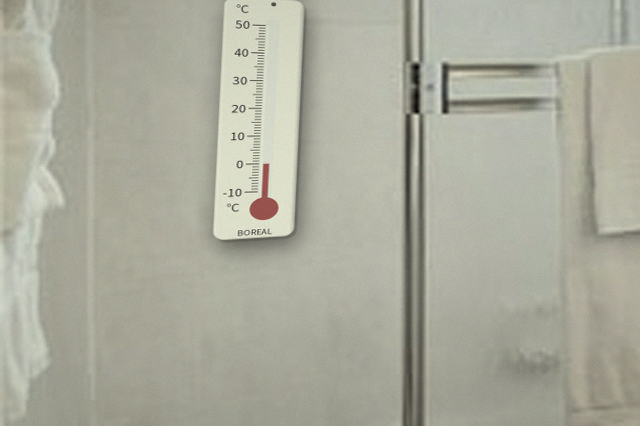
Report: 0 °C
